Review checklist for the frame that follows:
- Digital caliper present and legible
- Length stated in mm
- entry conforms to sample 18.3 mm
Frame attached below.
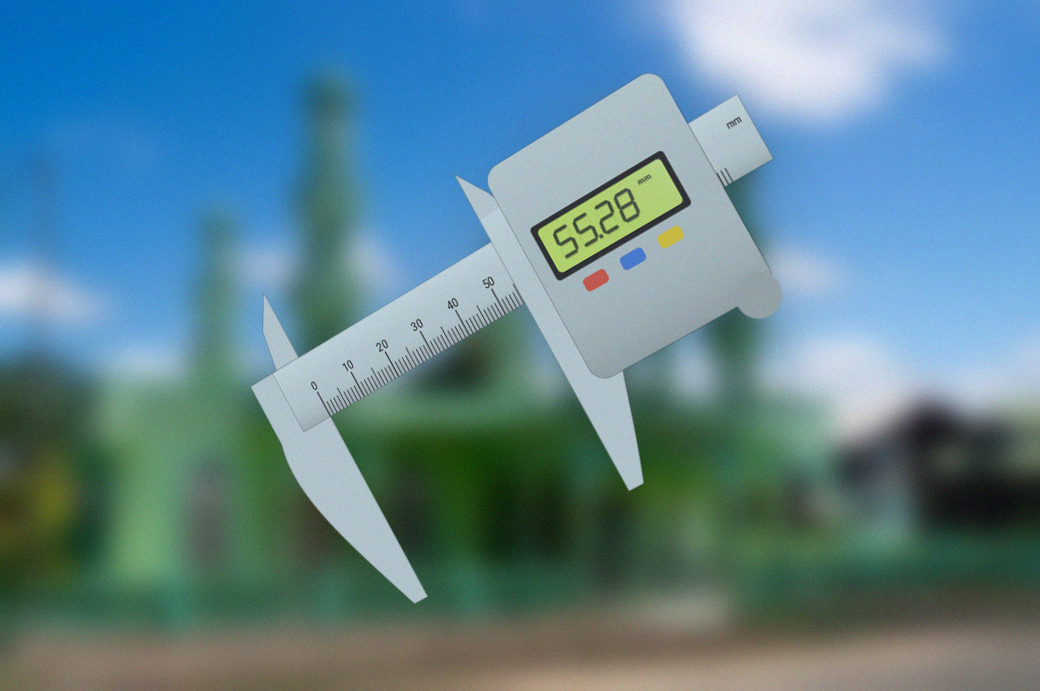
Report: 55.28 mm
